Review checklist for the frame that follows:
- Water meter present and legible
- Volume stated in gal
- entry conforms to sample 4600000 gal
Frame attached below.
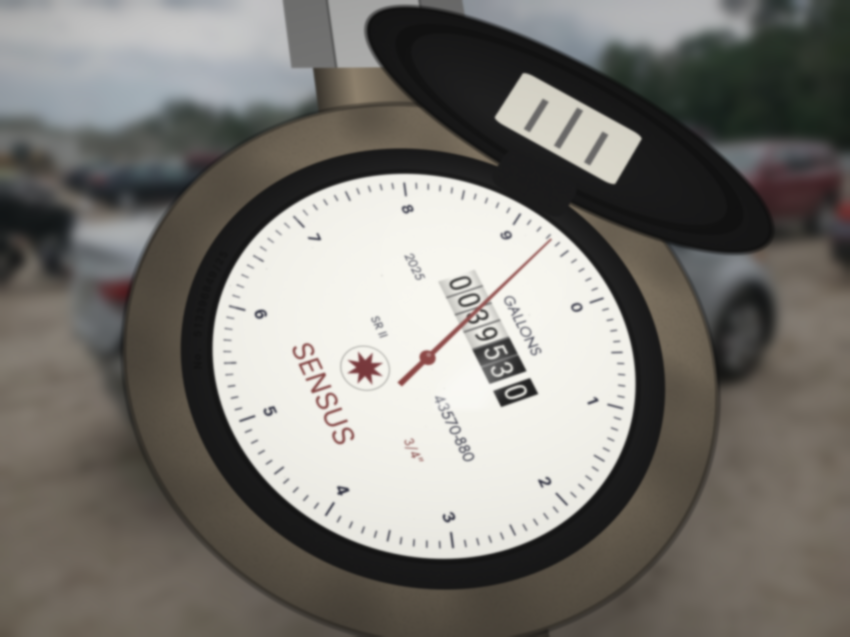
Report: 39529.3 gal
